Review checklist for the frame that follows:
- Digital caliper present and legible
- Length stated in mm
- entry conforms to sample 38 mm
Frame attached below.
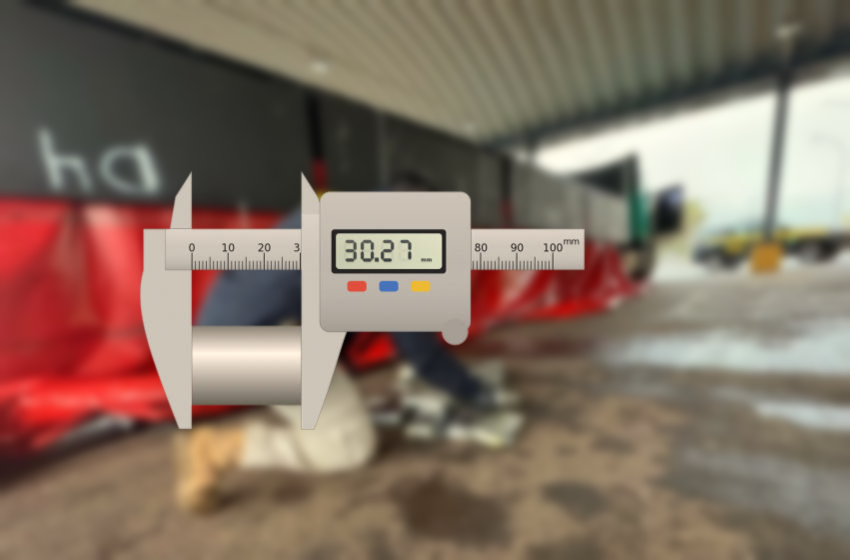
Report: 30.27 mm
